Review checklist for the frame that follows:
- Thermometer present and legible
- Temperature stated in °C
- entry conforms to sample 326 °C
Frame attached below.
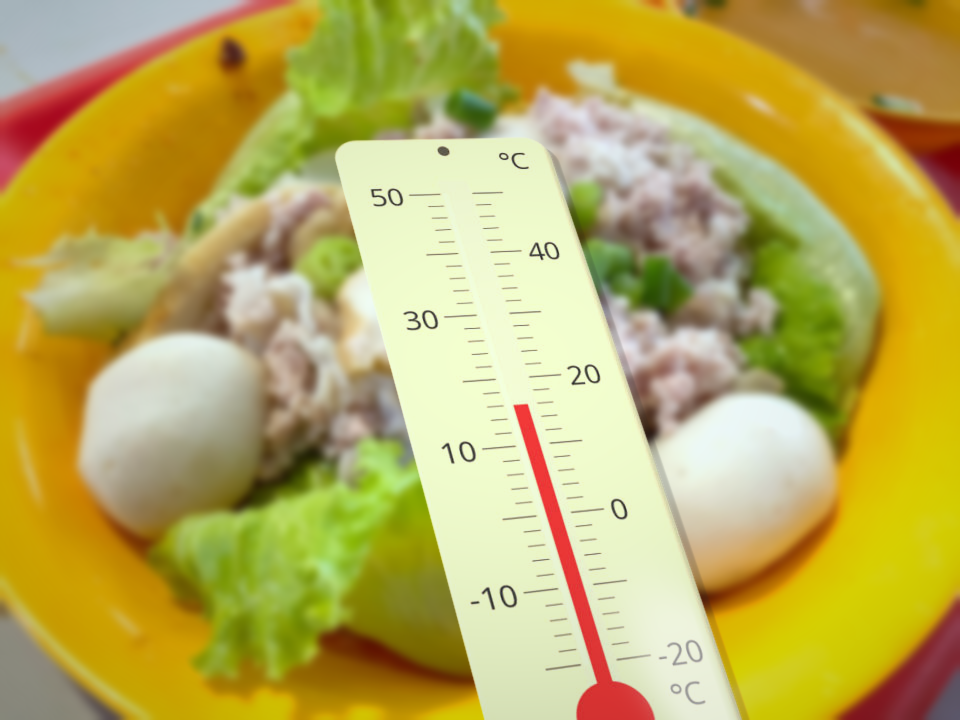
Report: 16 °C
